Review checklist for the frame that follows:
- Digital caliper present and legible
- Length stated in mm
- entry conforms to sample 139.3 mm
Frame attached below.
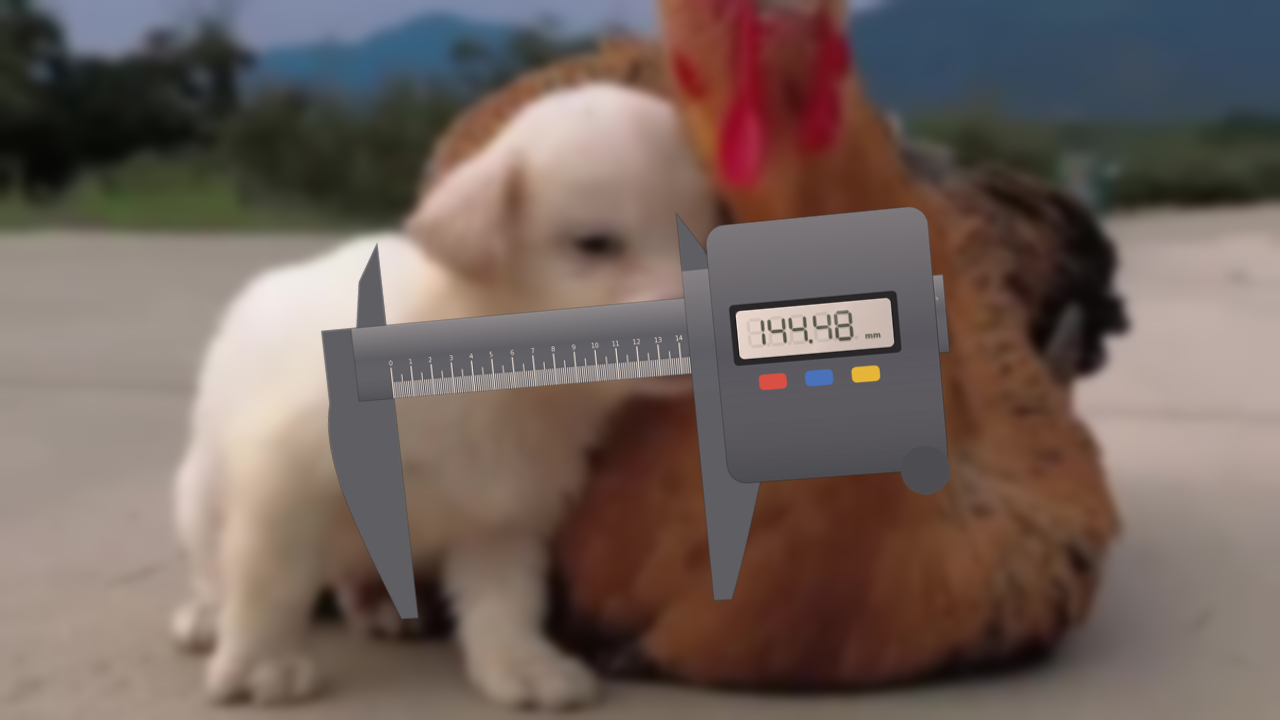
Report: 144.48 mm
